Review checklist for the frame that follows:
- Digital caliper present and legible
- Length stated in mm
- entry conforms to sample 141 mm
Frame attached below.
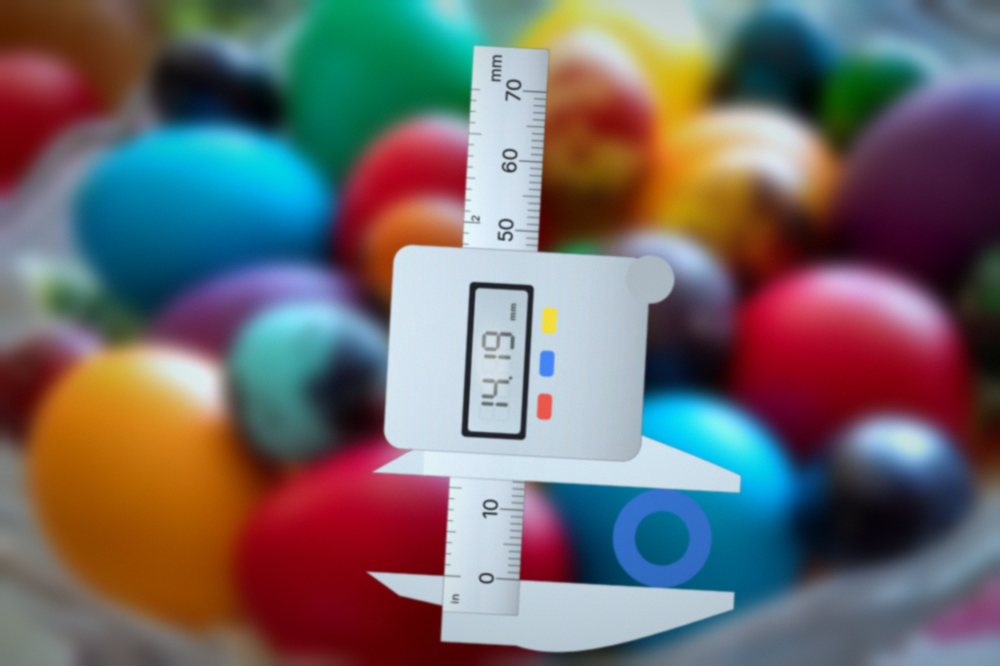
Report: 14.19 mm
